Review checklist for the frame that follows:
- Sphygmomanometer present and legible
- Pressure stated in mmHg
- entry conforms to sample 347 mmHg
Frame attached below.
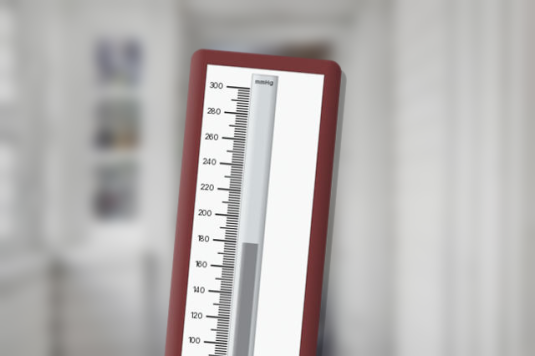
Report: 180 mmHg
